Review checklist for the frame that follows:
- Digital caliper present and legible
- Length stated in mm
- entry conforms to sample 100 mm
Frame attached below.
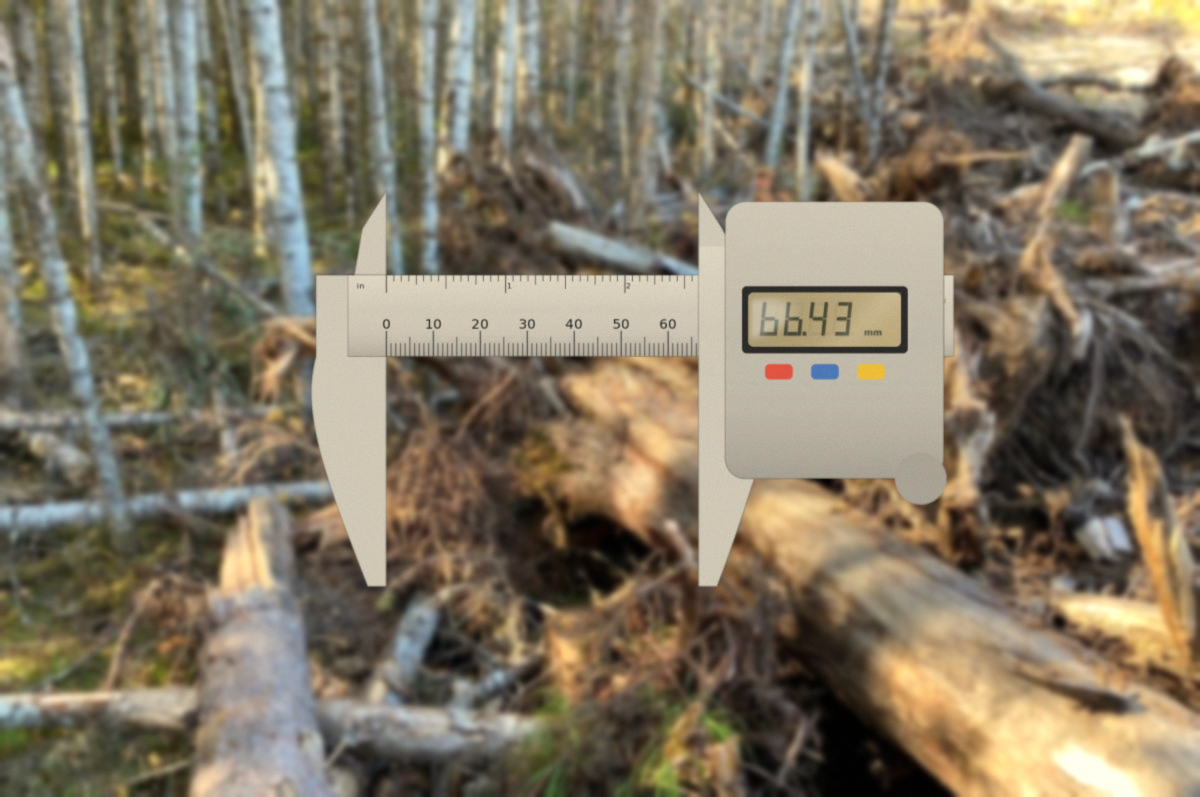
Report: 66.43 mm
